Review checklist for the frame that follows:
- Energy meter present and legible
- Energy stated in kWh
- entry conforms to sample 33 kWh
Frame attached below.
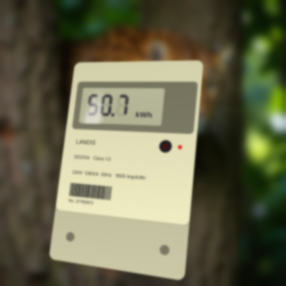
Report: 50.7 kWh
